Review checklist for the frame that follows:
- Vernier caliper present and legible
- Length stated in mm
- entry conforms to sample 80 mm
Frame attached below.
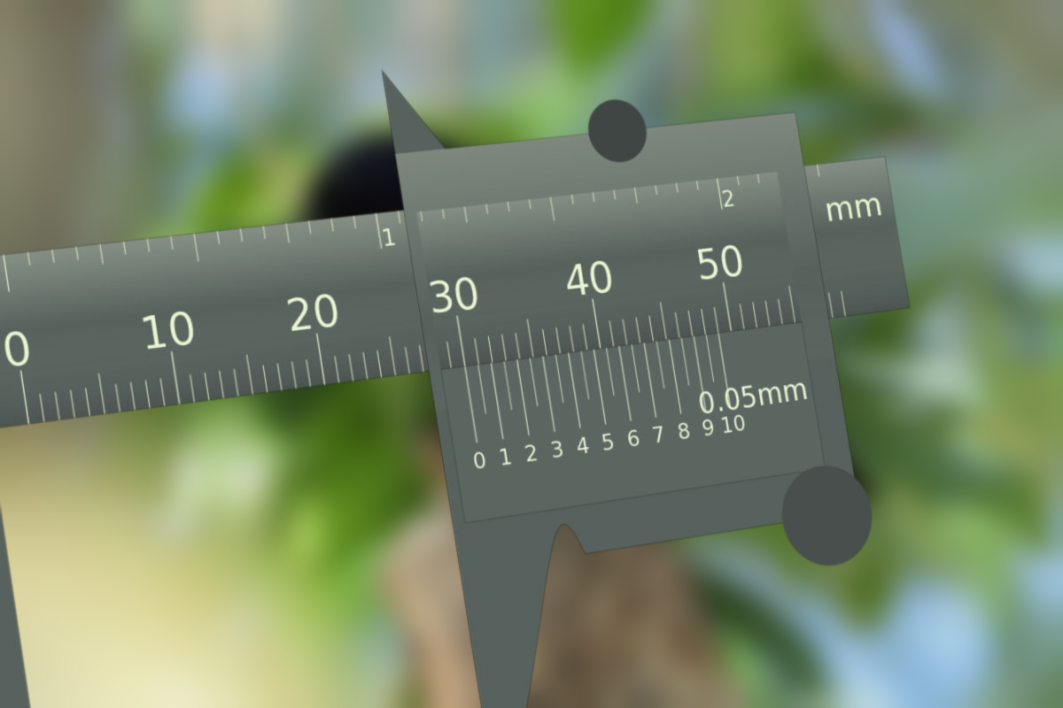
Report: 30.0 mm
